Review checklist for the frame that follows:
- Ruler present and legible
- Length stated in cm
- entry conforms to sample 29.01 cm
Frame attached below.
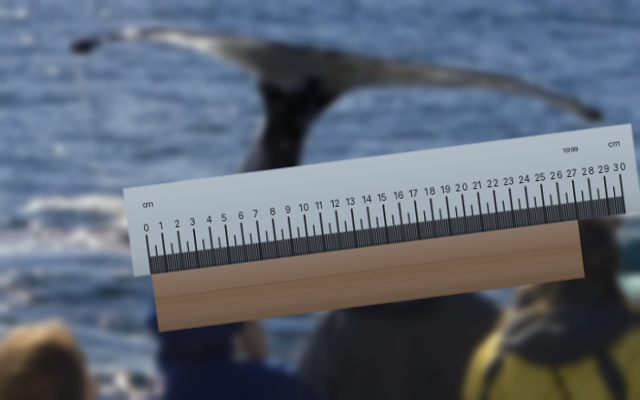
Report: 27 cm
